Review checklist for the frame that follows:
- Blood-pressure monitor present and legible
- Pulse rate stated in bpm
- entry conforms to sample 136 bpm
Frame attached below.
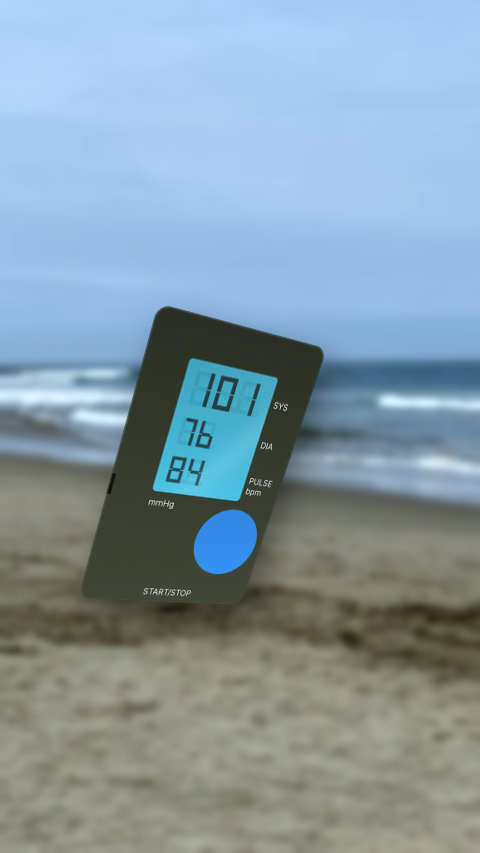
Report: 84 bpm
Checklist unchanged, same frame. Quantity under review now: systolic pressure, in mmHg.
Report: 101 mmHg
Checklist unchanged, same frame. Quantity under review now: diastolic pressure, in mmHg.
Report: 76 mmHg
